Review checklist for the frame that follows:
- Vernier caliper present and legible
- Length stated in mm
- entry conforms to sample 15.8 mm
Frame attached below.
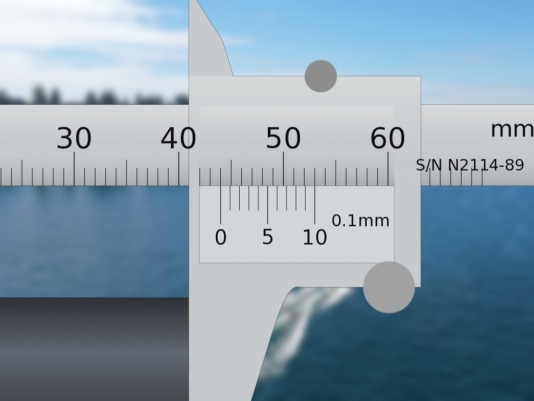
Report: 44.0 mm
